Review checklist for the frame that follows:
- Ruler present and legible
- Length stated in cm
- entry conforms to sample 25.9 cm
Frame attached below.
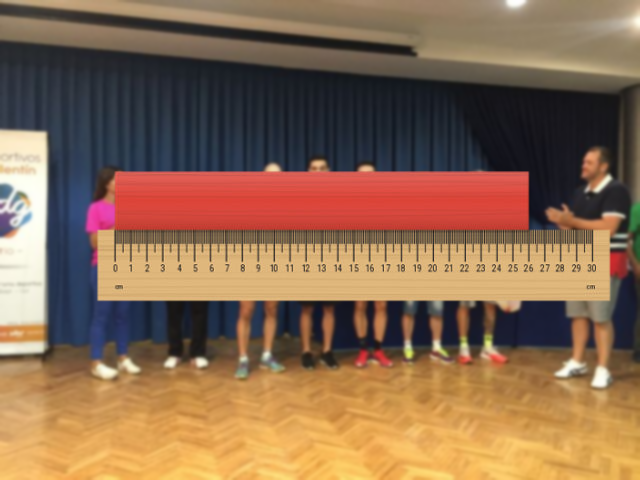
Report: 26 cm
